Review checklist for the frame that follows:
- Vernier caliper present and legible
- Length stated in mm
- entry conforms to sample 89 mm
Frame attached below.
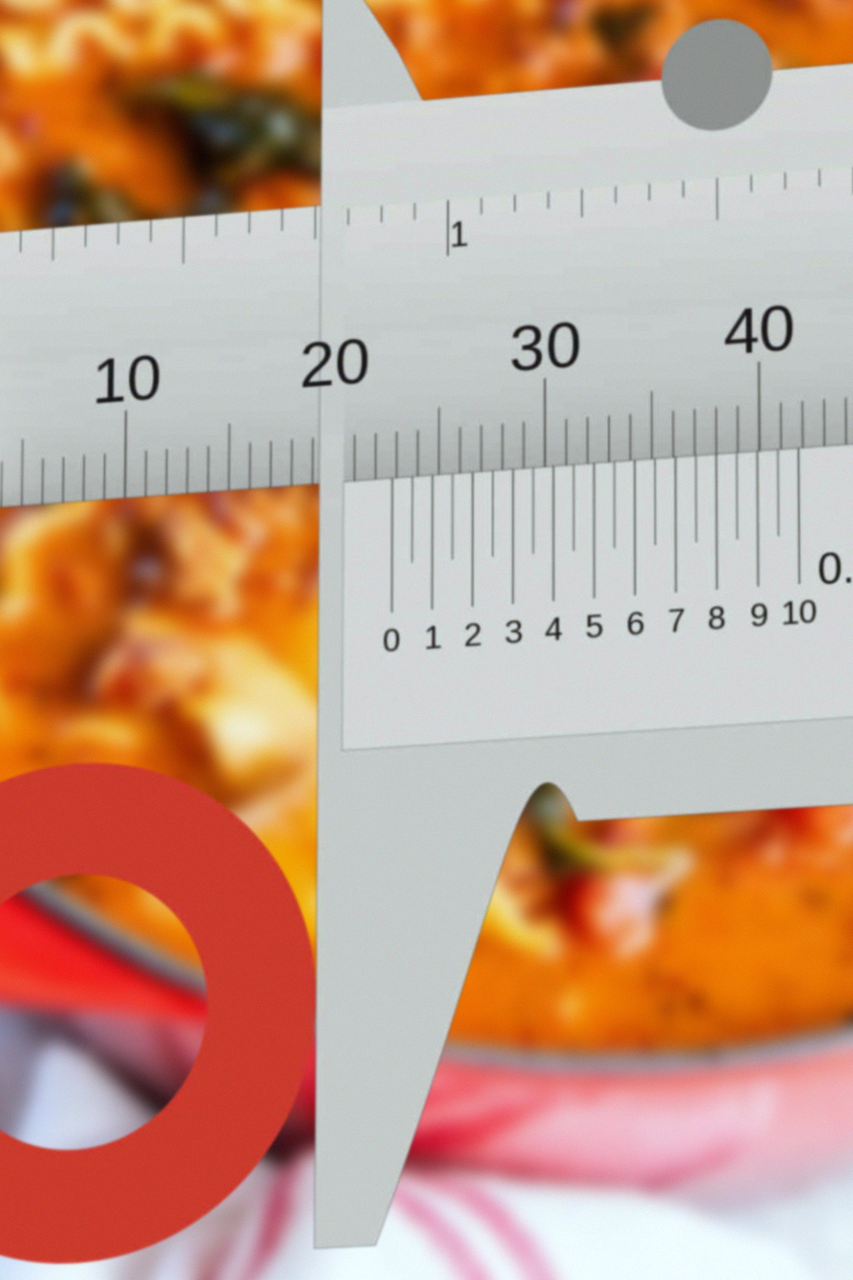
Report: 22.8 mm
